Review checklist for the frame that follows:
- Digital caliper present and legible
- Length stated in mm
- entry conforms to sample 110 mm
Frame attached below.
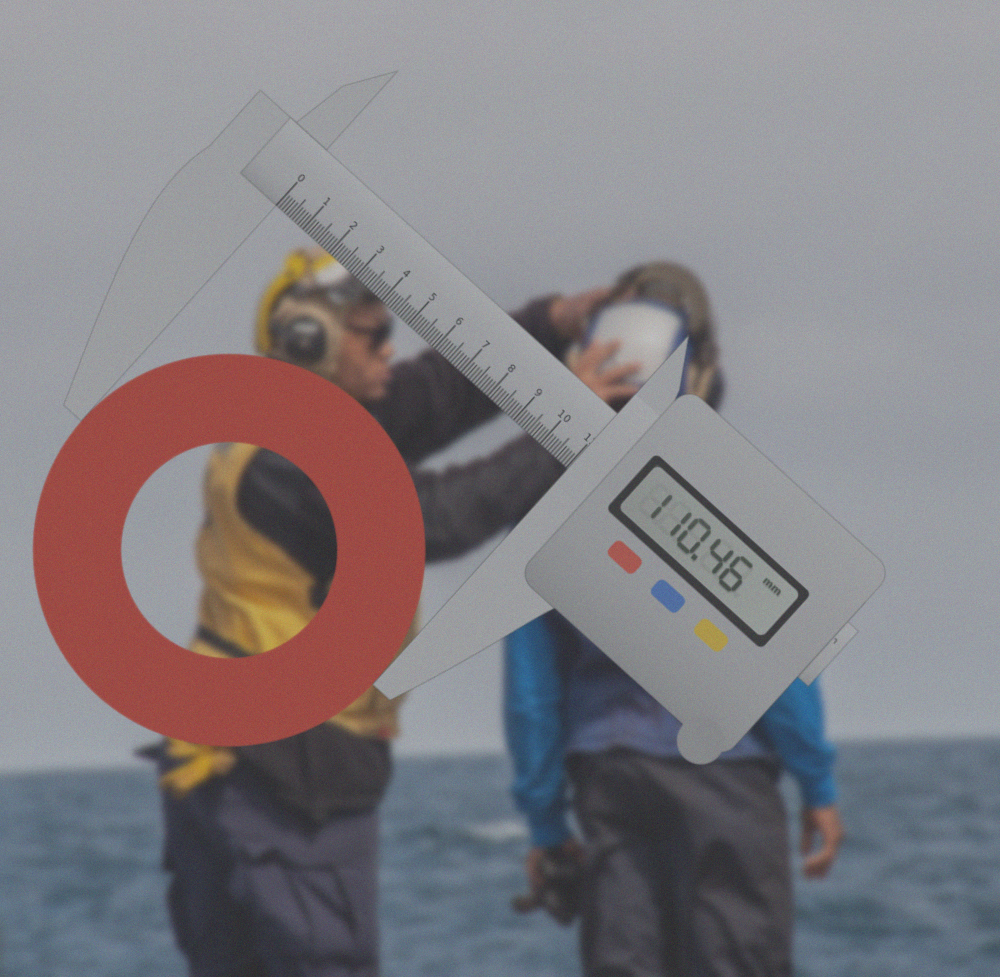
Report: 110.46 mm
